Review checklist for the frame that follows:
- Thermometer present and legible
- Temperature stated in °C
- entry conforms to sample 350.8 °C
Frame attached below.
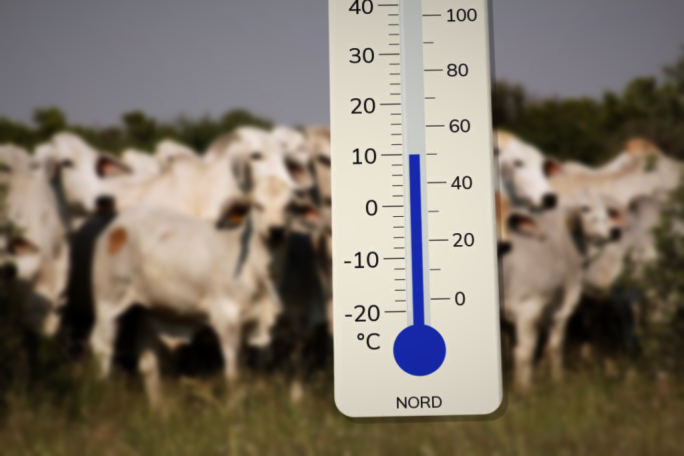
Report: 10 °C
